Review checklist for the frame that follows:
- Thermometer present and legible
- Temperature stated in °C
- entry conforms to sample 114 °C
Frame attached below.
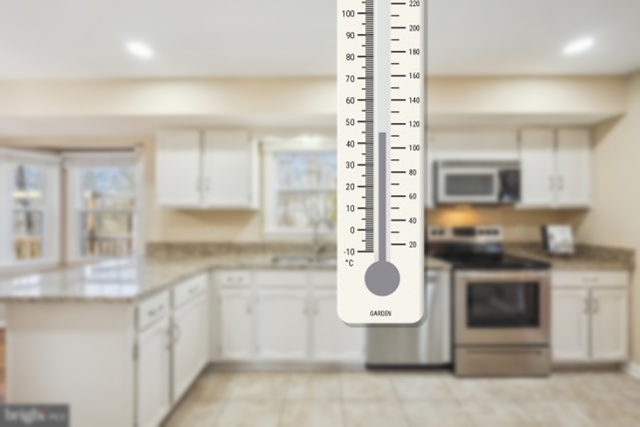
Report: 45 °C
